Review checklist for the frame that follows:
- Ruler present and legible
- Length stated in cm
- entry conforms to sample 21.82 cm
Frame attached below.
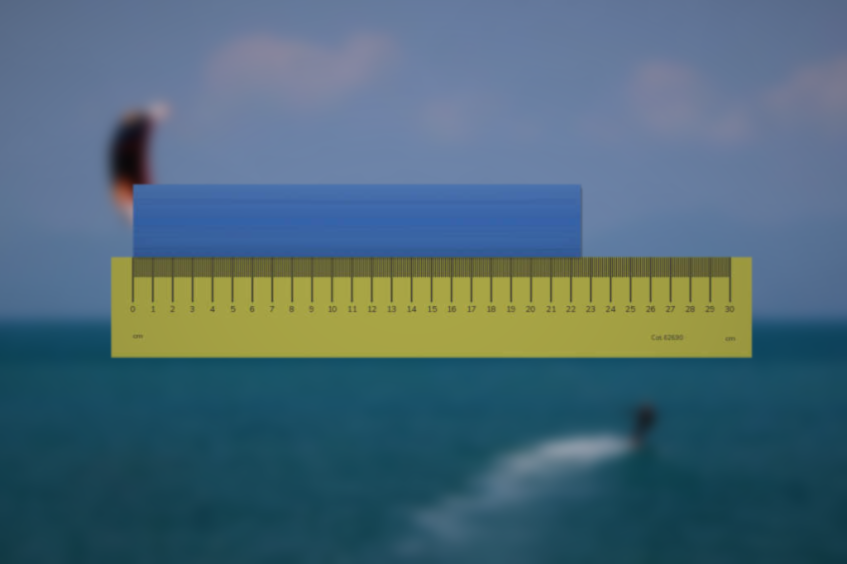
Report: 22.5 cm
